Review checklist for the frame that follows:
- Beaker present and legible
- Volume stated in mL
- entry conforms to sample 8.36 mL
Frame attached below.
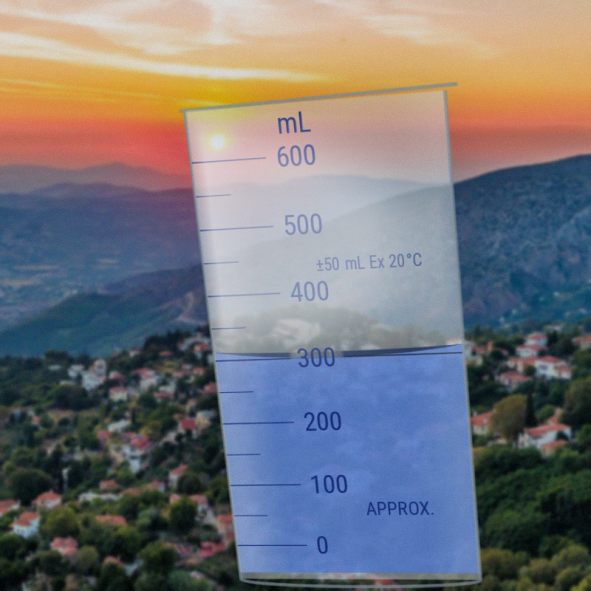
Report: 300 mL
